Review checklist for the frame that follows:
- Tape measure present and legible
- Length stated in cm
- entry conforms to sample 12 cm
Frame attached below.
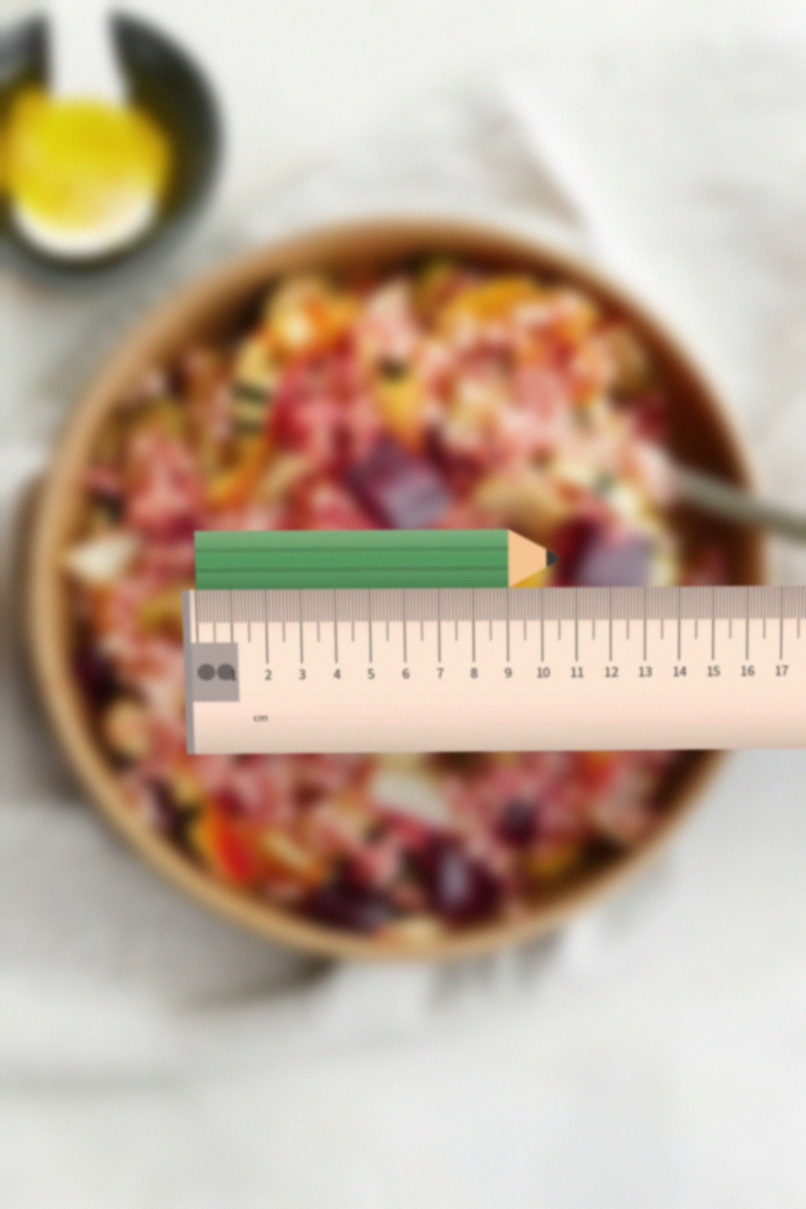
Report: 10.5 cm
